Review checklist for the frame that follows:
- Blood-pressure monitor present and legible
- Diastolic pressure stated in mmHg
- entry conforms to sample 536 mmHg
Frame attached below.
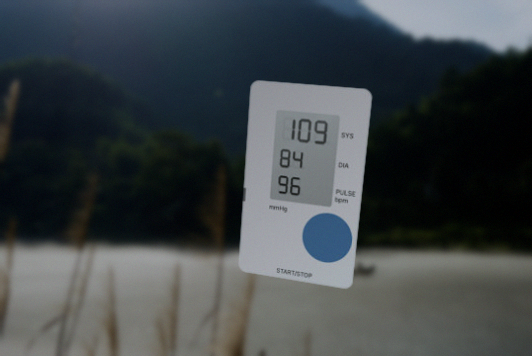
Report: 84 mmHg
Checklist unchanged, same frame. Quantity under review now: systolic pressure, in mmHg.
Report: 109 mmHg
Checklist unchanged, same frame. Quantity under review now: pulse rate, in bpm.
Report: 96 bpm
